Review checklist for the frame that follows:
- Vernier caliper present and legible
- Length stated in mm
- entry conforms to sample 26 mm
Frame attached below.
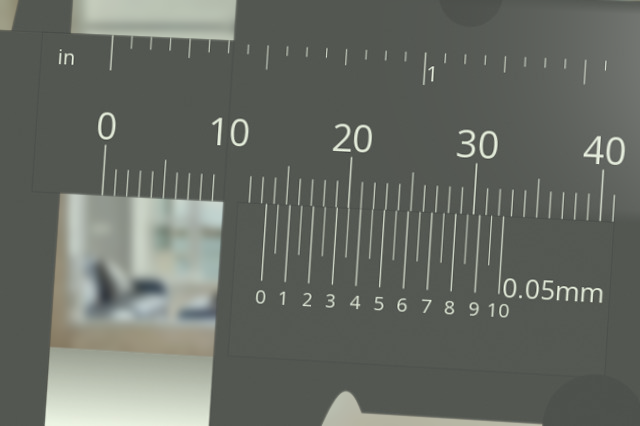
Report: 13.4 mm
